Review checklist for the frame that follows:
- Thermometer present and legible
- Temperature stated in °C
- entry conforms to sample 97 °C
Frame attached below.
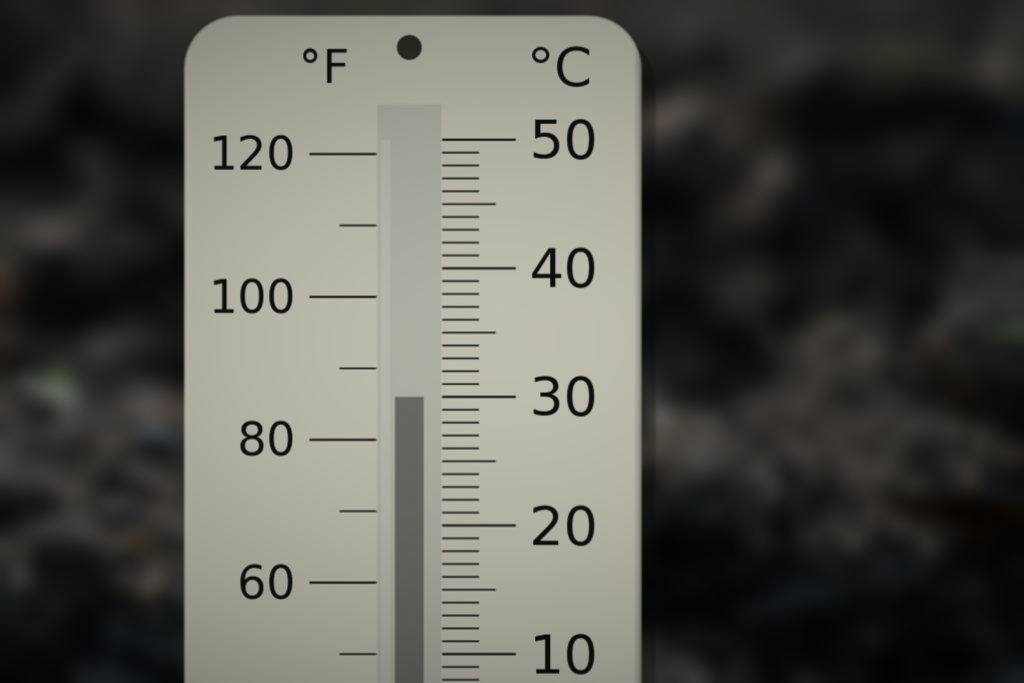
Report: 30 °C
